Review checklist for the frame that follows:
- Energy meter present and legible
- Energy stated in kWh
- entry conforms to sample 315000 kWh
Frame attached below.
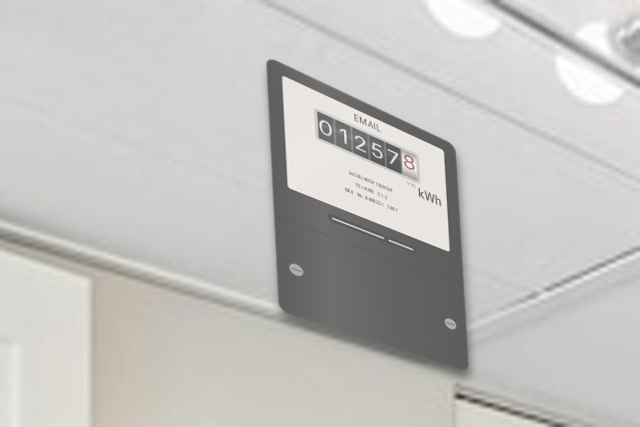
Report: 1257.8 kWh
